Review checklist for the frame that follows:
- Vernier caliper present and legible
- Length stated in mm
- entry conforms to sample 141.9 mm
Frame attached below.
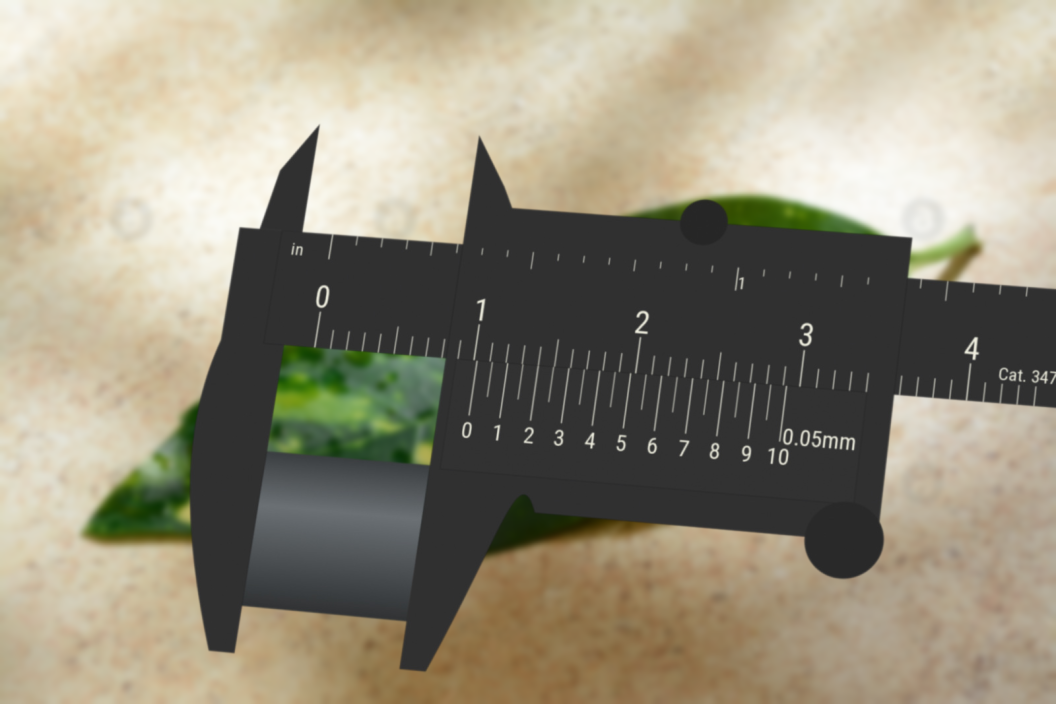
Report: 10.2 mm
